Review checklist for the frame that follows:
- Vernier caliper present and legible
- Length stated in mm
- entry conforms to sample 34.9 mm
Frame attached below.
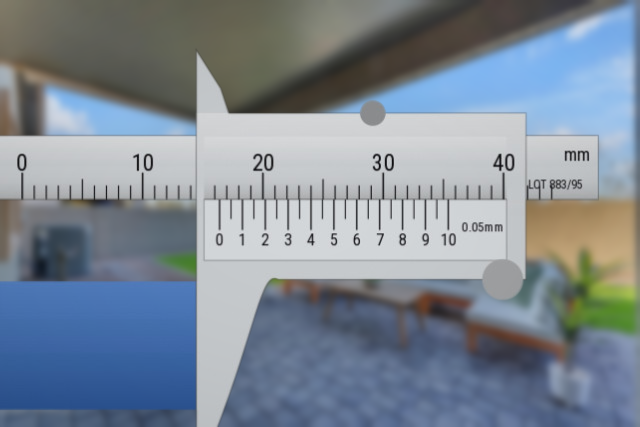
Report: 16.4 mm
